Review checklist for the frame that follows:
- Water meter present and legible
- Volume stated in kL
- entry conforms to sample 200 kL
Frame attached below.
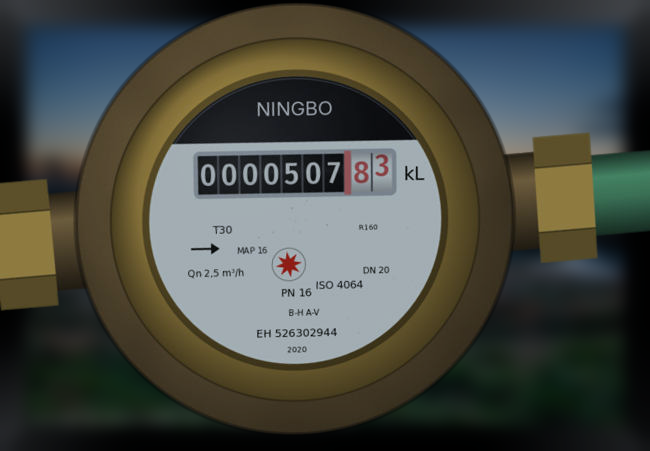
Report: 507.83 kL
